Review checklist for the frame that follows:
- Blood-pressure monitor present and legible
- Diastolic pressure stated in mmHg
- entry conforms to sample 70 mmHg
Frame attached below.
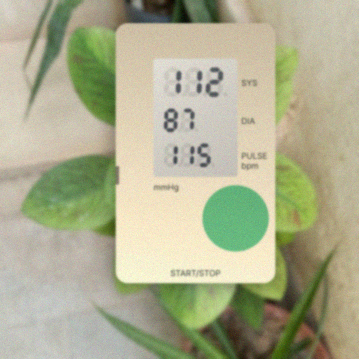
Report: 87 mmHg
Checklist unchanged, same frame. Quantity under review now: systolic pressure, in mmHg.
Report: 112 mmHg
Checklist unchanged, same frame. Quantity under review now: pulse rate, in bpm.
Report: 115 bpm
